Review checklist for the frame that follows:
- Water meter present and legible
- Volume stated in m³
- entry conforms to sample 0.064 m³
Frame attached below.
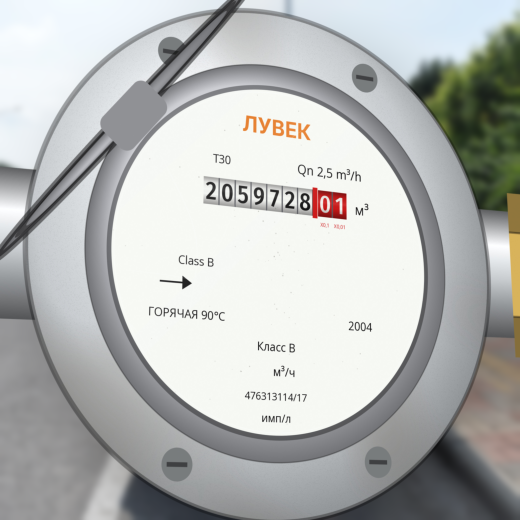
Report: 2059728.01 m³
